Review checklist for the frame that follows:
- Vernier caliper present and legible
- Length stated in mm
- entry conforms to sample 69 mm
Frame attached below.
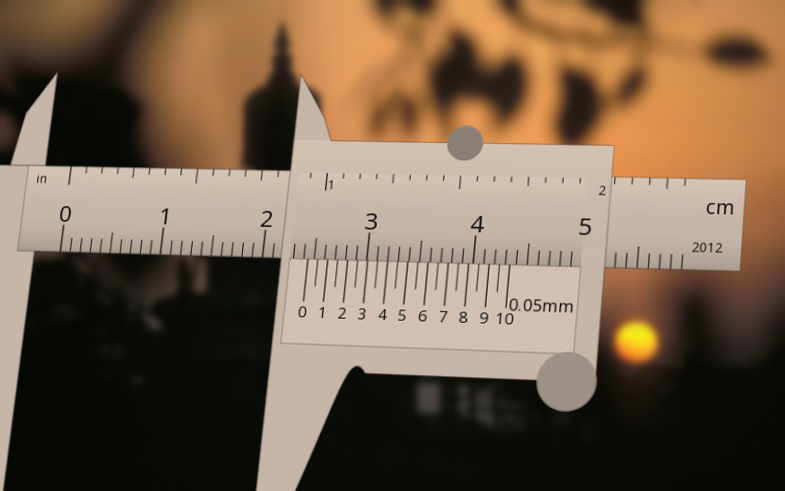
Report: 24.4 mm
